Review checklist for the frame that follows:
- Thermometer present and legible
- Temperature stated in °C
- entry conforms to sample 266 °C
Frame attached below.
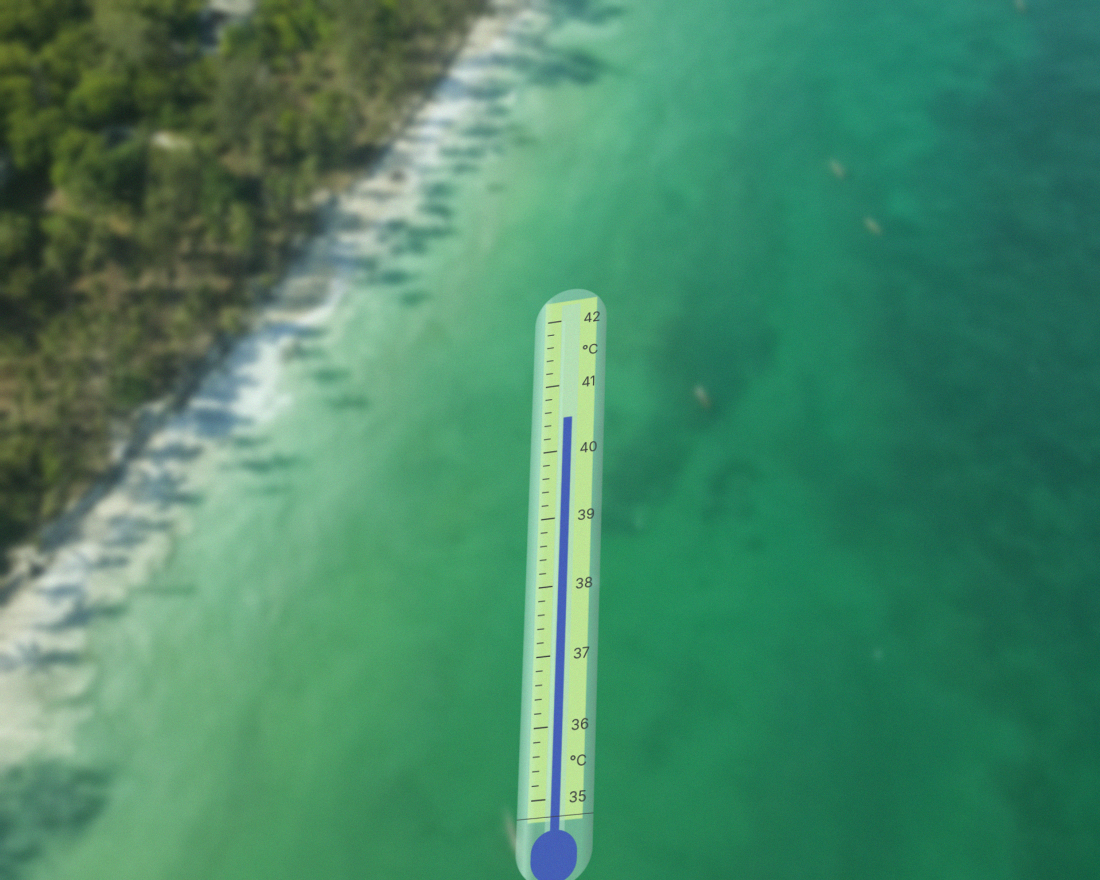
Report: 40.5 °C
